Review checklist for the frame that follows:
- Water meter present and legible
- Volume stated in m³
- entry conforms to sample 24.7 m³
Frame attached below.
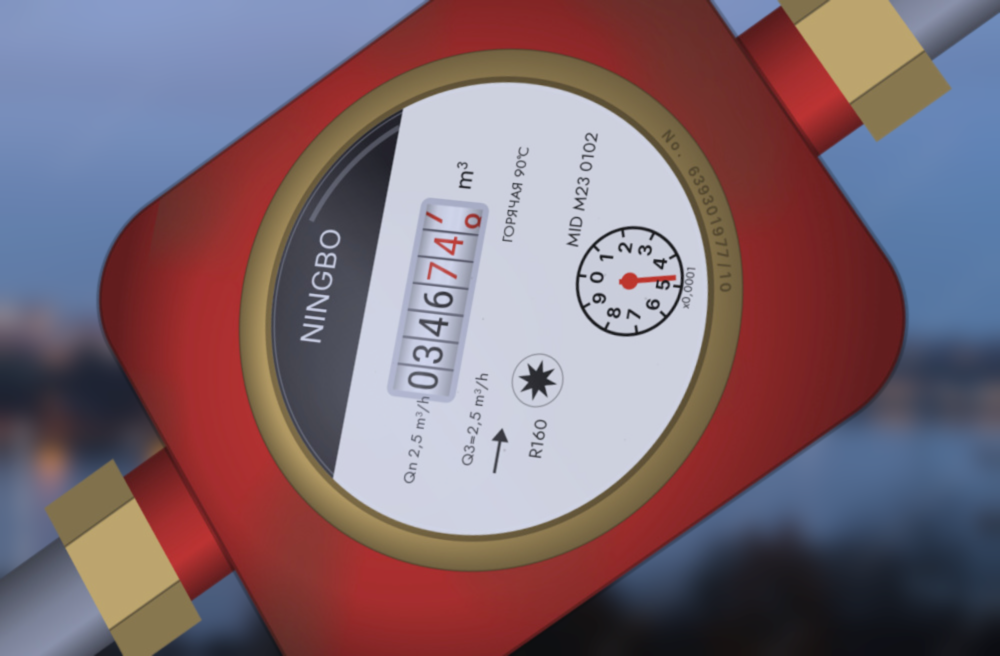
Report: 346.7474 m³
